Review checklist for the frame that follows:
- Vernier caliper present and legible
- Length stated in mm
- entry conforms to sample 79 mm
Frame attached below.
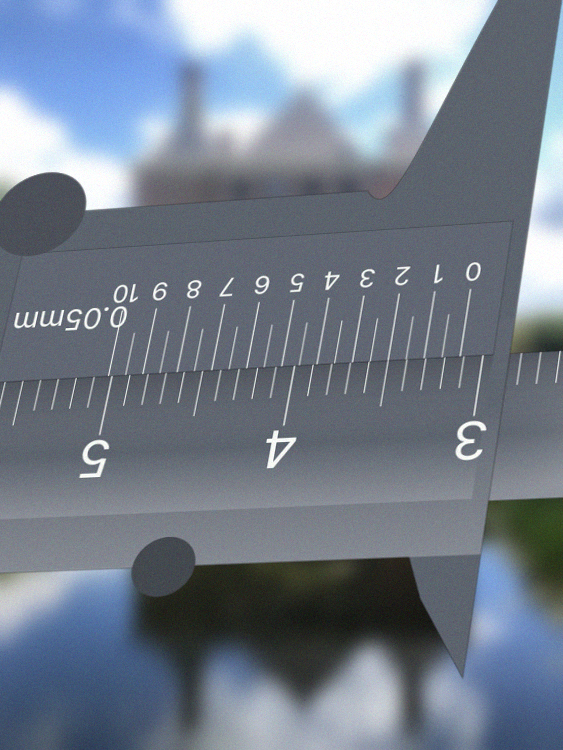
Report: 31.2 mm
